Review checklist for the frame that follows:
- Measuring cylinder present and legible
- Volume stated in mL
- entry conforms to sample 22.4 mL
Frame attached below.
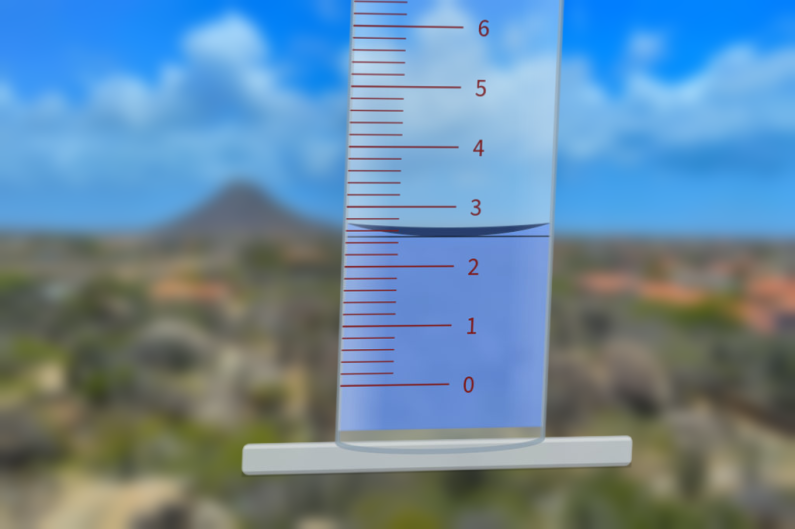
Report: 2.5 mL
